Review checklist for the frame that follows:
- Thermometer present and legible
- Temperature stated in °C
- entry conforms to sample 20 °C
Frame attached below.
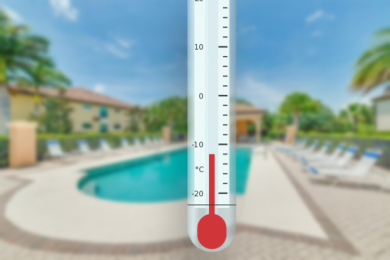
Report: -12 °C
